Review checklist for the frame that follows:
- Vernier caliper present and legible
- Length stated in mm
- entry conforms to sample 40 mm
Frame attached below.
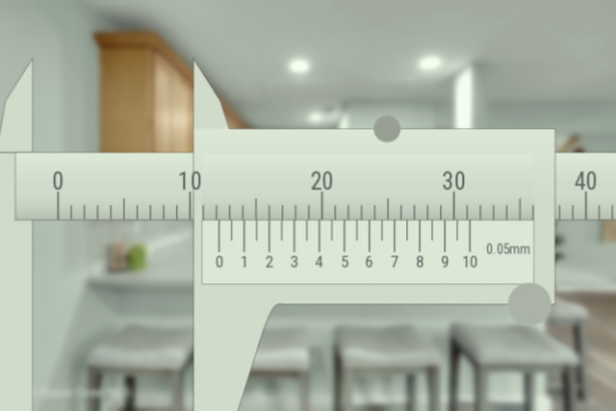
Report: 12.2 mm
